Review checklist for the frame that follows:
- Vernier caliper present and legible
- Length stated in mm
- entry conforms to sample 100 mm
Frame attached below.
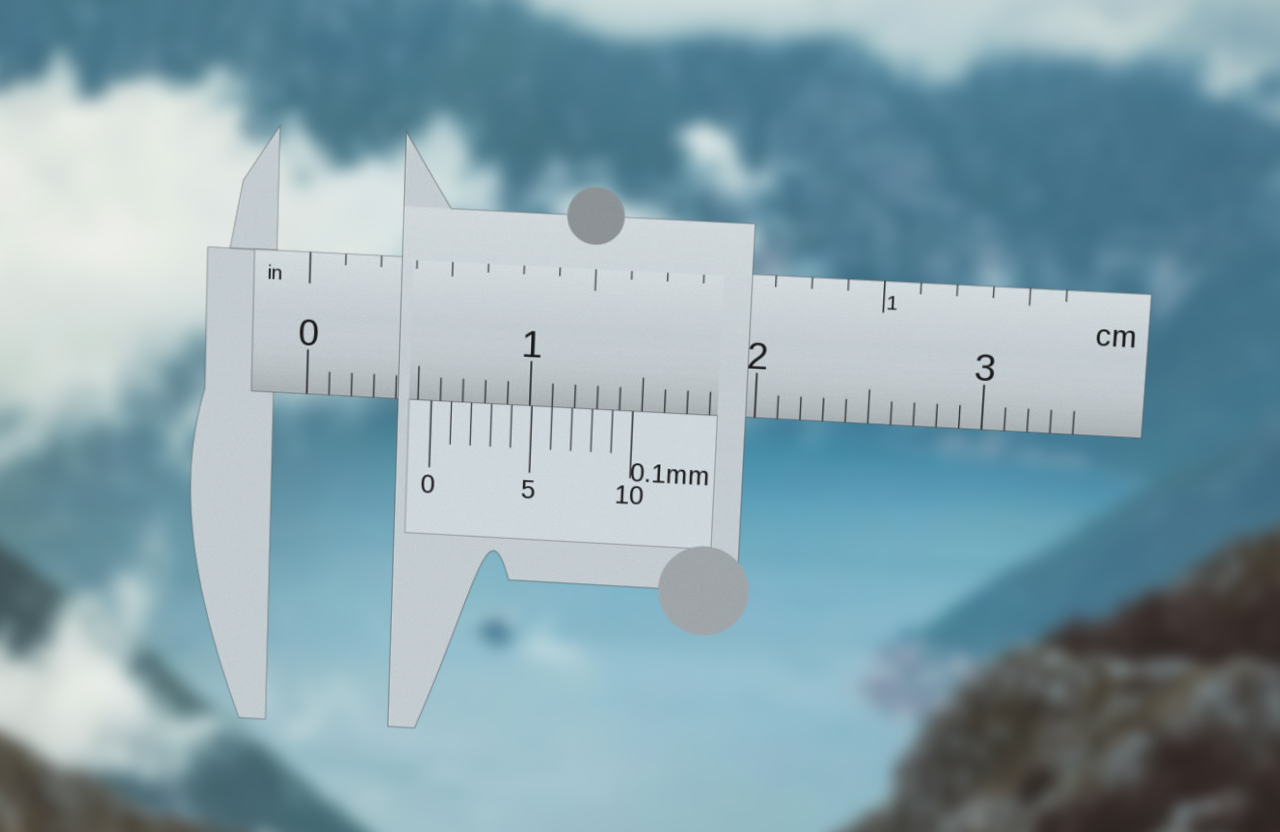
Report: 5.6 mm
